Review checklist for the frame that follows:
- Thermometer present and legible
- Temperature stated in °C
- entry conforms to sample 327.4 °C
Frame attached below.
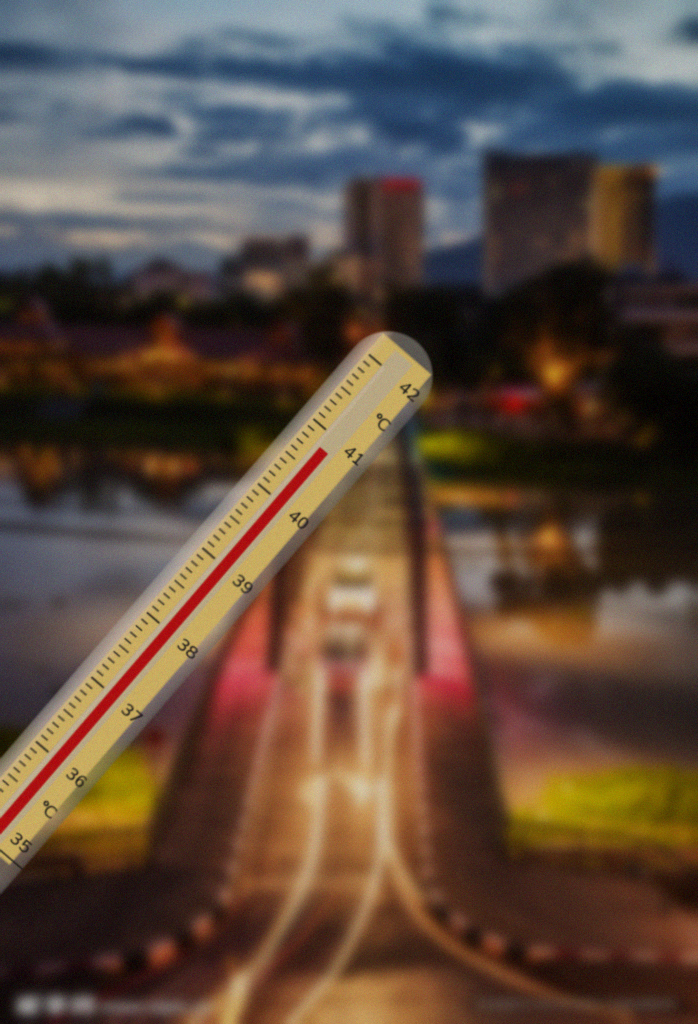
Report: 40.8 °C
